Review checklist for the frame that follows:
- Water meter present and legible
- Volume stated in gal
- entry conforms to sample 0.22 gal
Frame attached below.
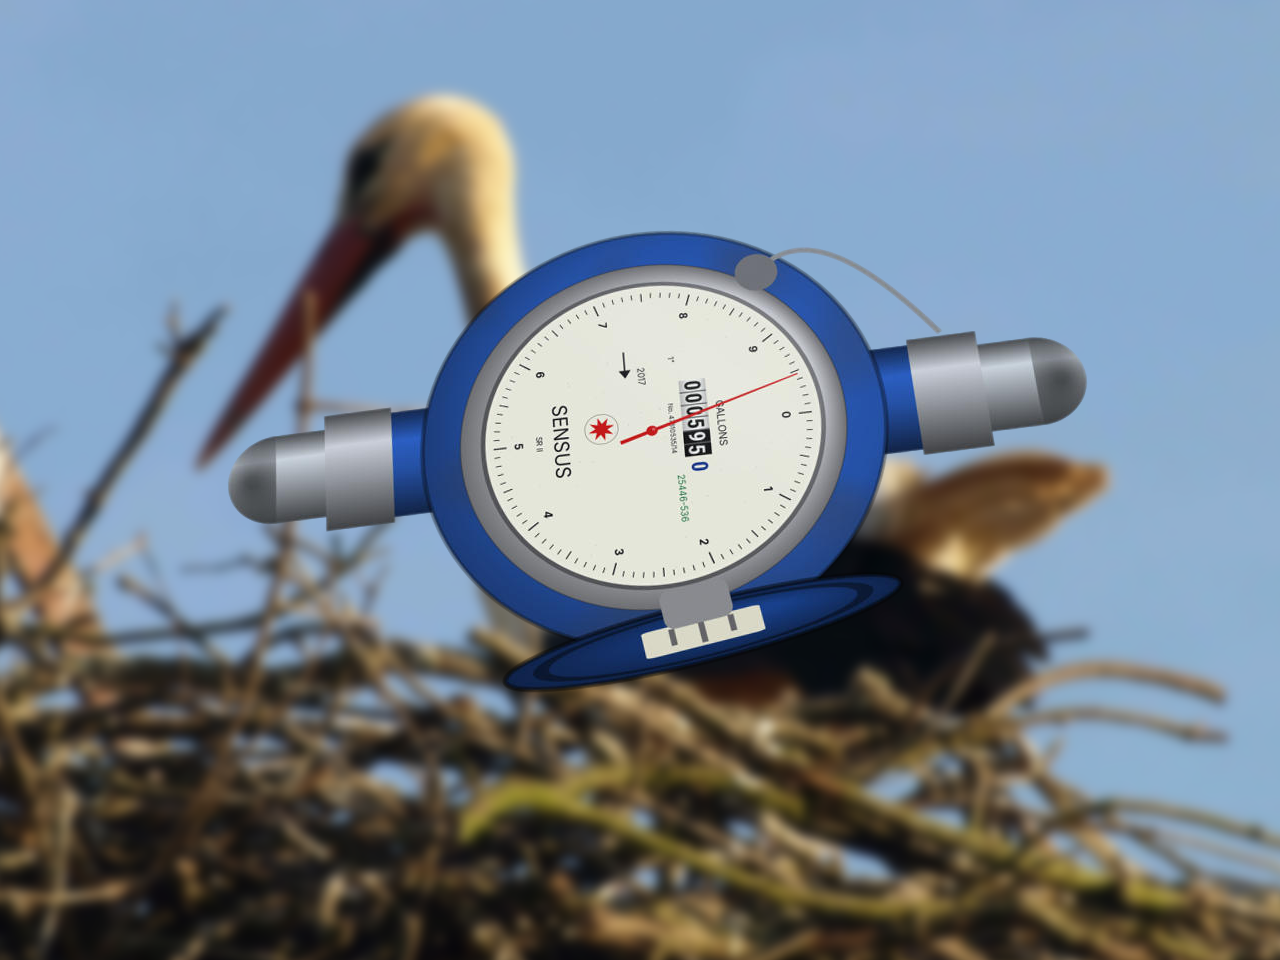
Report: 5949.5 gal
